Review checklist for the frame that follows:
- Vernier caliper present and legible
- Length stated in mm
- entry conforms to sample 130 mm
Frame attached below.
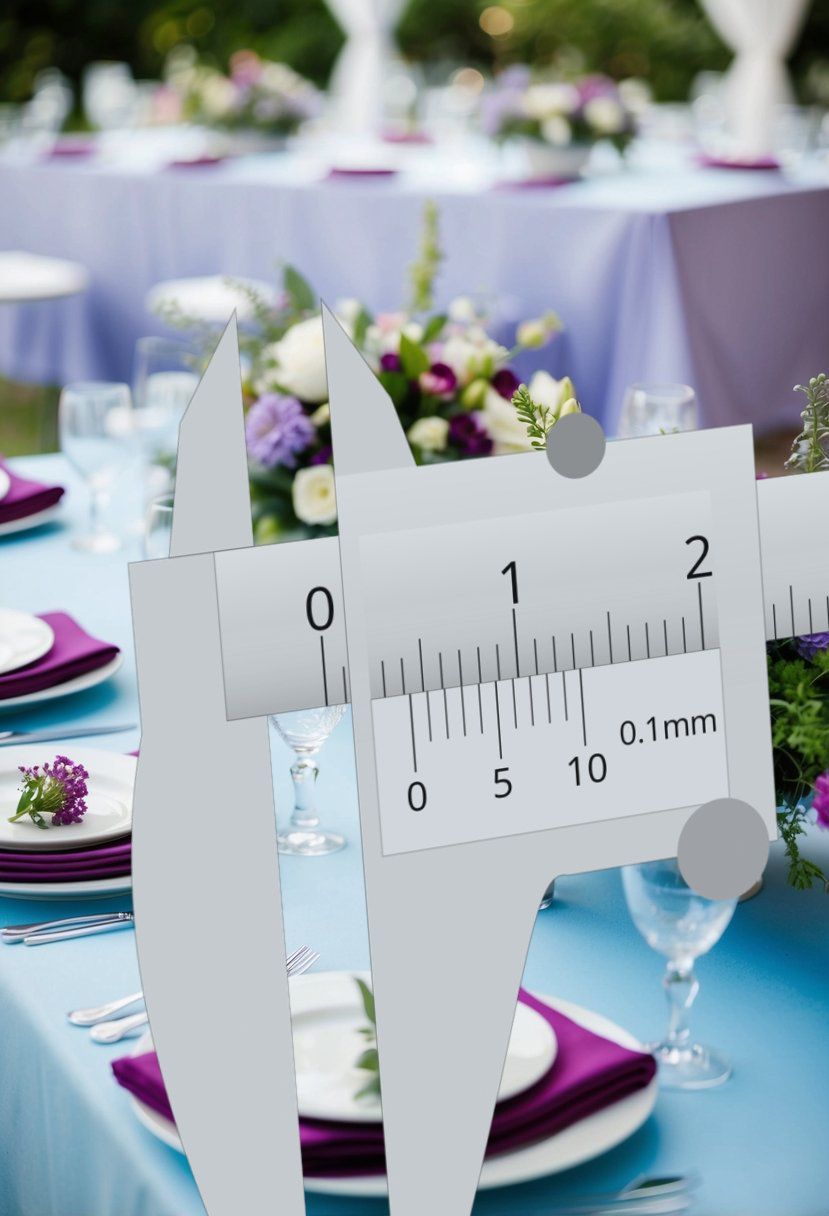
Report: 4.3 mm
